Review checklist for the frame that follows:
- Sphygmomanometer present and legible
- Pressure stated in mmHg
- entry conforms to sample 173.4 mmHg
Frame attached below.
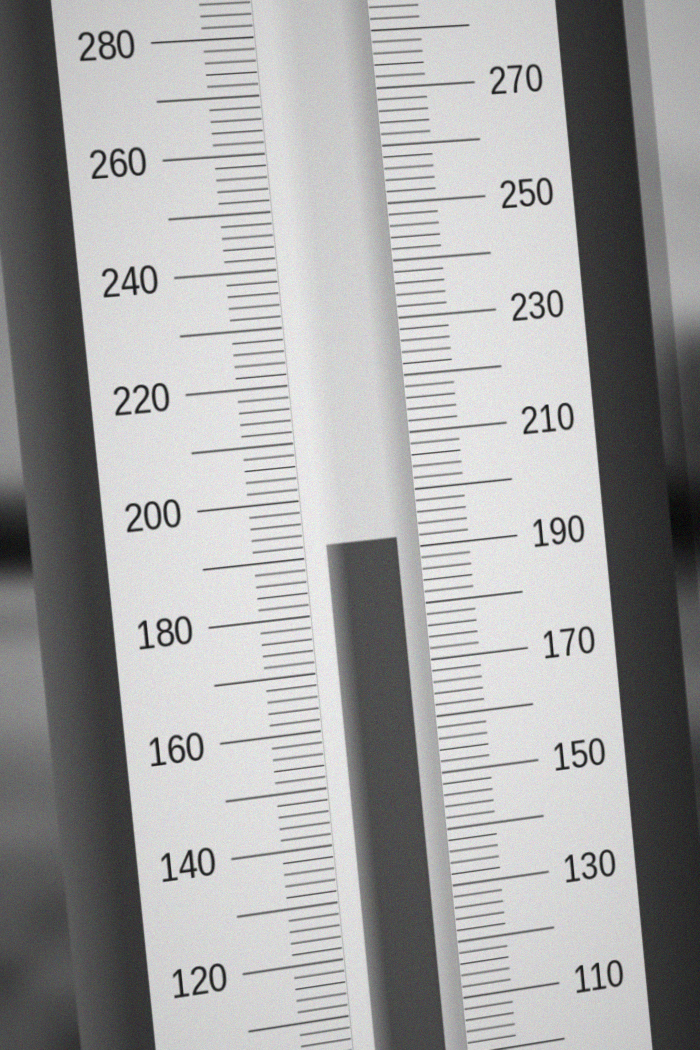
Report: 192 mmHg
